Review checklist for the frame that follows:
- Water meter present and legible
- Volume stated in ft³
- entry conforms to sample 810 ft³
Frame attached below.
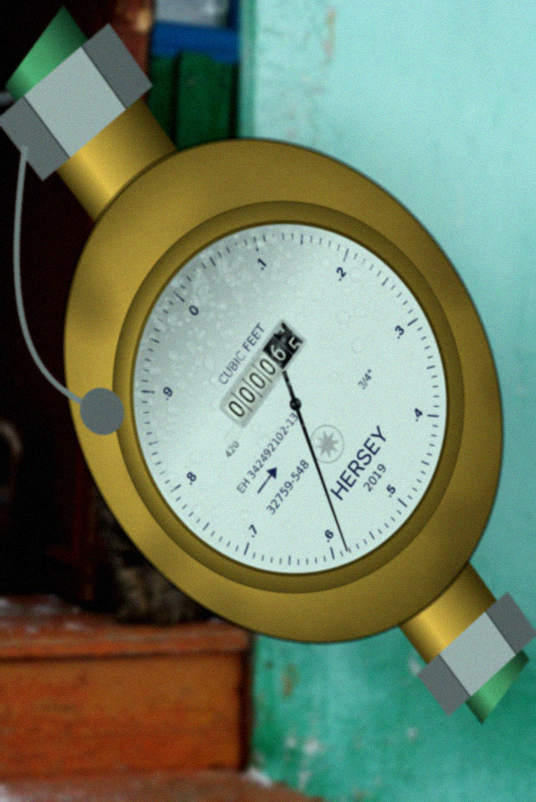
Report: 64.58 ft³
